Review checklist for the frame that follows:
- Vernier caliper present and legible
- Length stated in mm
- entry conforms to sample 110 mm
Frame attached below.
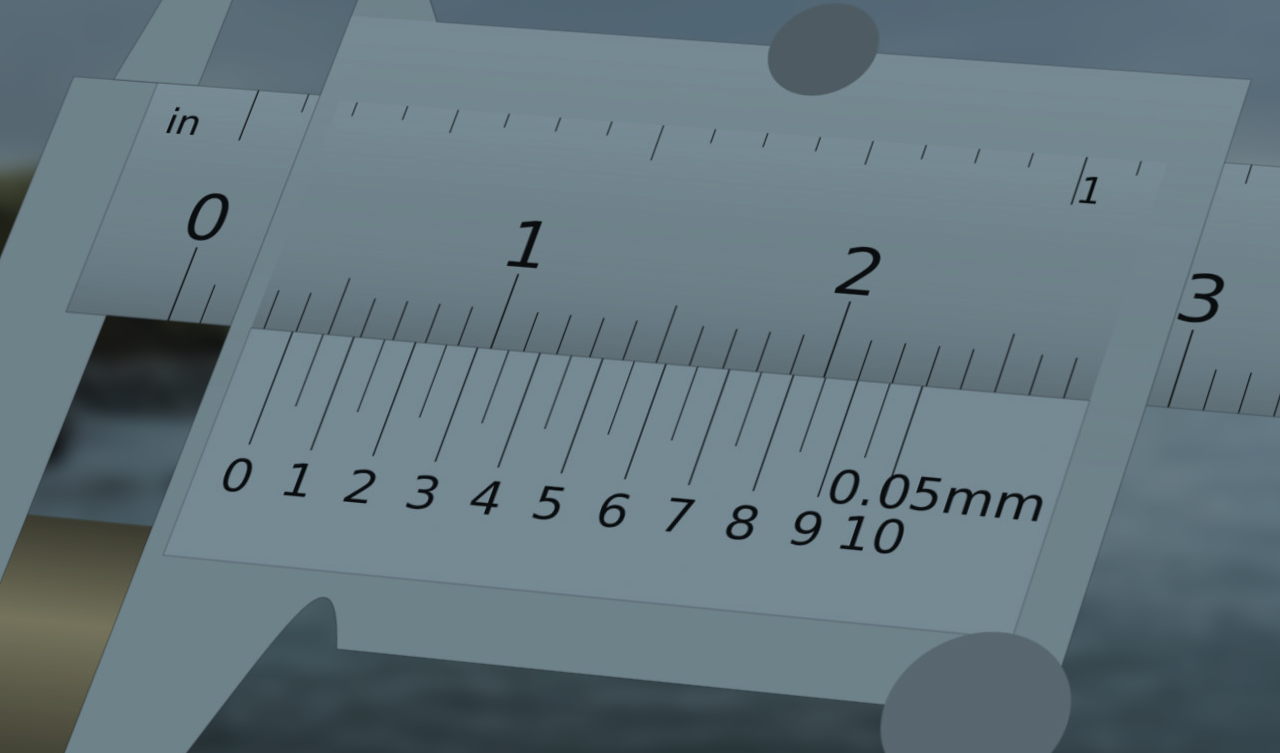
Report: 3.90 mm
